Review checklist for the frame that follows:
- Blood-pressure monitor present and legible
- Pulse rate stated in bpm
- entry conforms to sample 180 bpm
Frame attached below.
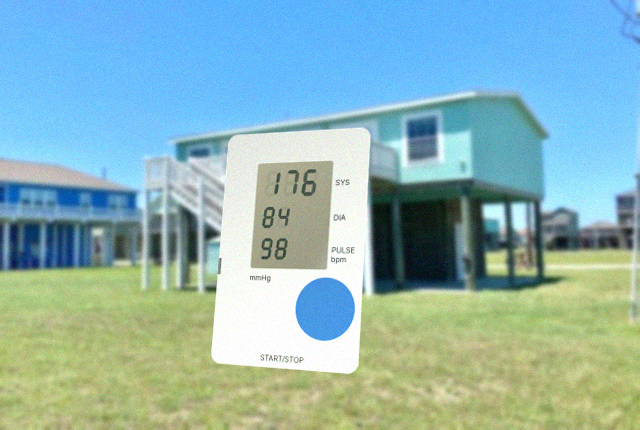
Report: 98 bpm
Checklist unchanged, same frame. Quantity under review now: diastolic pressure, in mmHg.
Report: 84 mmHg
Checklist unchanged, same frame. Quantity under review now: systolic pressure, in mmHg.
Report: 176 mmHg
